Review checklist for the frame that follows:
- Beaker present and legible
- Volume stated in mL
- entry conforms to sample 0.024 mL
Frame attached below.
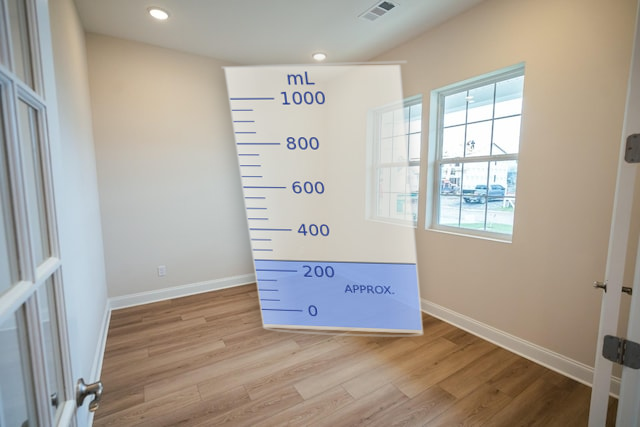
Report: 250 mL
